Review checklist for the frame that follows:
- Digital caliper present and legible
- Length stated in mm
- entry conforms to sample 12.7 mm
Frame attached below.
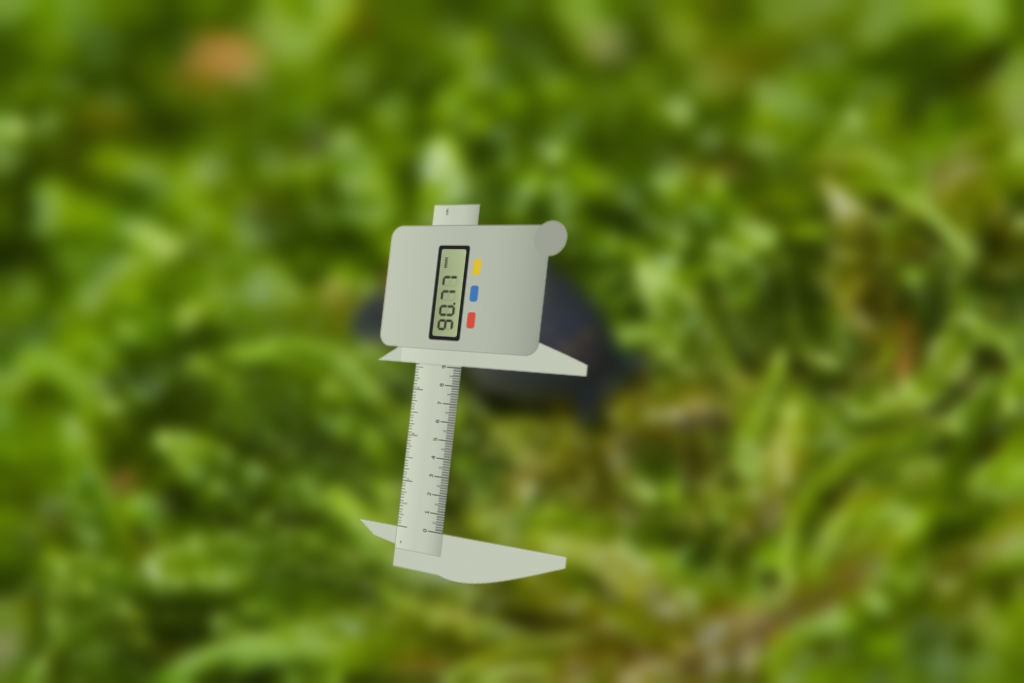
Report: 90.77 mm
